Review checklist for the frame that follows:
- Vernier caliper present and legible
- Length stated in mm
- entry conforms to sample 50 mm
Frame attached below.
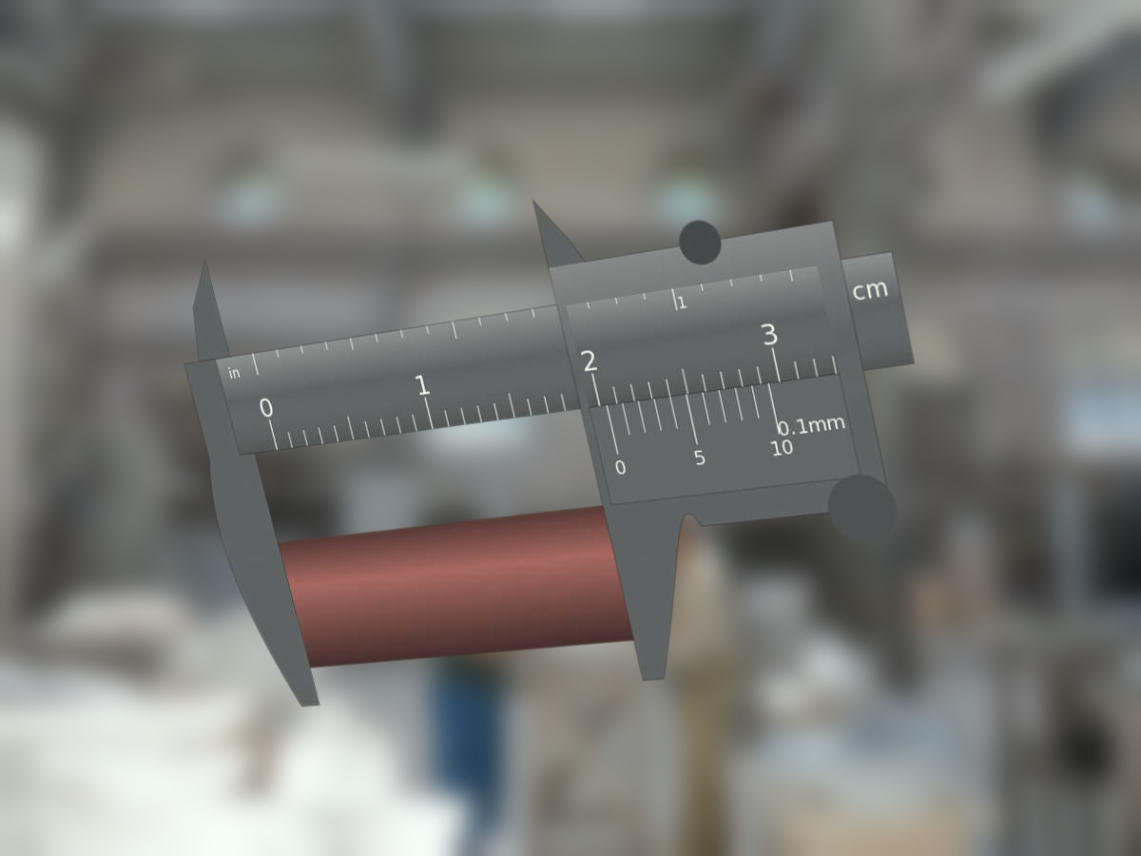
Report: 20.4 mm
